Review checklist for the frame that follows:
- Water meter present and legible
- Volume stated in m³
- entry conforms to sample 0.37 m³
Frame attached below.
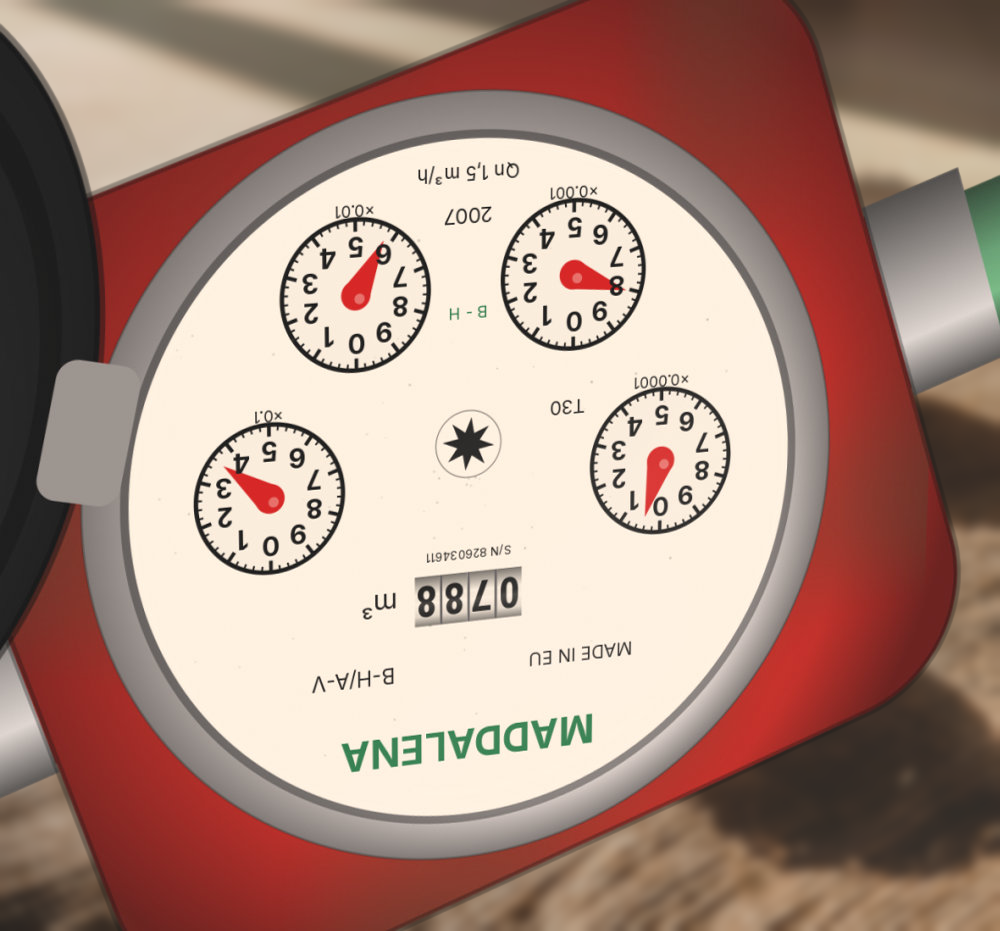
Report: 788.3580 m³
